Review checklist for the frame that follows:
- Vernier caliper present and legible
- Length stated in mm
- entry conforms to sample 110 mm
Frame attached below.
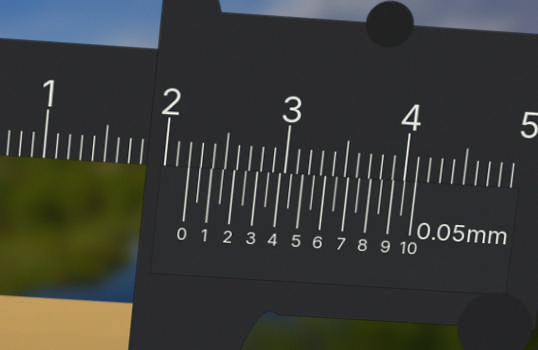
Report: 22.0 mm
